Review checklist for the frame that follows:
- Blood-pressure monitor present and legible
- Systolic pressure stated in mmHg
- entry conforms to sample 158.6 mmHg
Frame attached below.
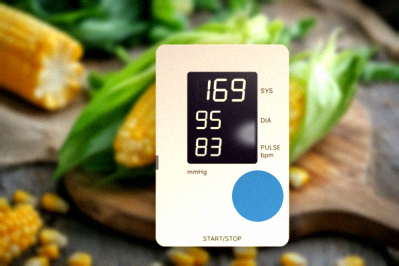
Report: 169 mmHg
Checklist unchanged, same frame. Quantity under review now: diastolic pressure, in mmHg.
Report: 95 mmHg
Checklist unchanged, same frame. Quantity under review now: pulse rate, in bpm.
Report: 83 bpm
